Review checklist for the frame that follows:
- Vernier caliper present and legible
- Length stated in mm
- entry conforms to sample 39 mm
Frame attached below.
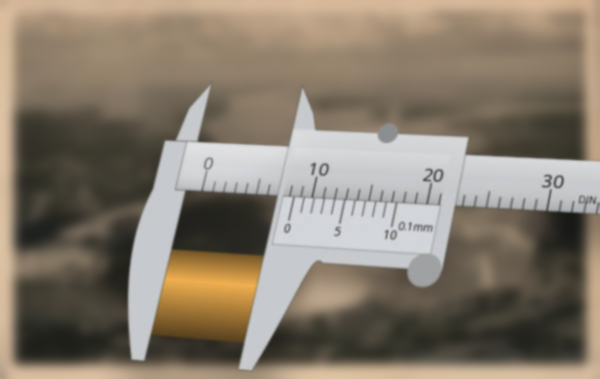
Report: 8.4 mm
